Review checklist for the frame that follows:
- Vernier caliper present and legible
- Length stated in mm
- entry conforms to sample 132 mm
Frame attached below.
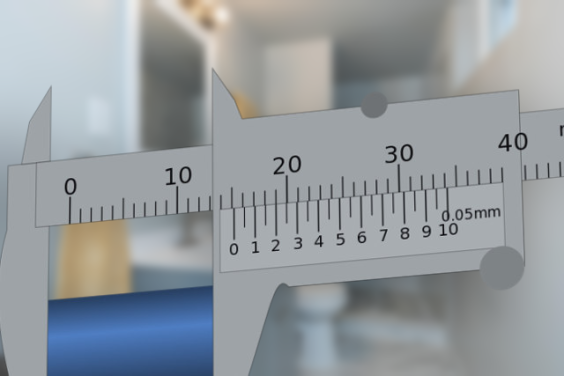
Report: 15.2 mm
